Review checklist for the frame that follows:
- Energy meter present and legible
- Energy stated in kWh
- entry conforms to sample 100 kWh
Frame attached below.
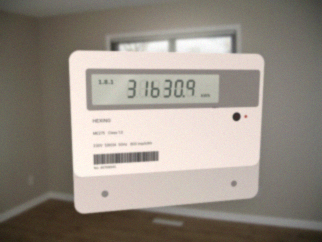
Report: 31630.9 kWh
